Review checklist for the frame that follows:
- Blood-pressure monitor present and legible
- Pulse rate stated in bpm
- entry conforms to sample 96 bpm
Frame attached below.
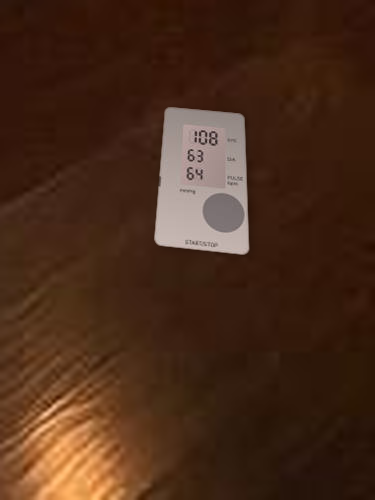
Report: 64 bpm
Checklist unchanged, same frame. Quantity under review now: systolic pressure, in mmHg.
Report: 108 mmHg
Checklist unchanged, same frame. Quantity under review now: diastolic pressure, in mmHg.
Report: 63 mmHg
